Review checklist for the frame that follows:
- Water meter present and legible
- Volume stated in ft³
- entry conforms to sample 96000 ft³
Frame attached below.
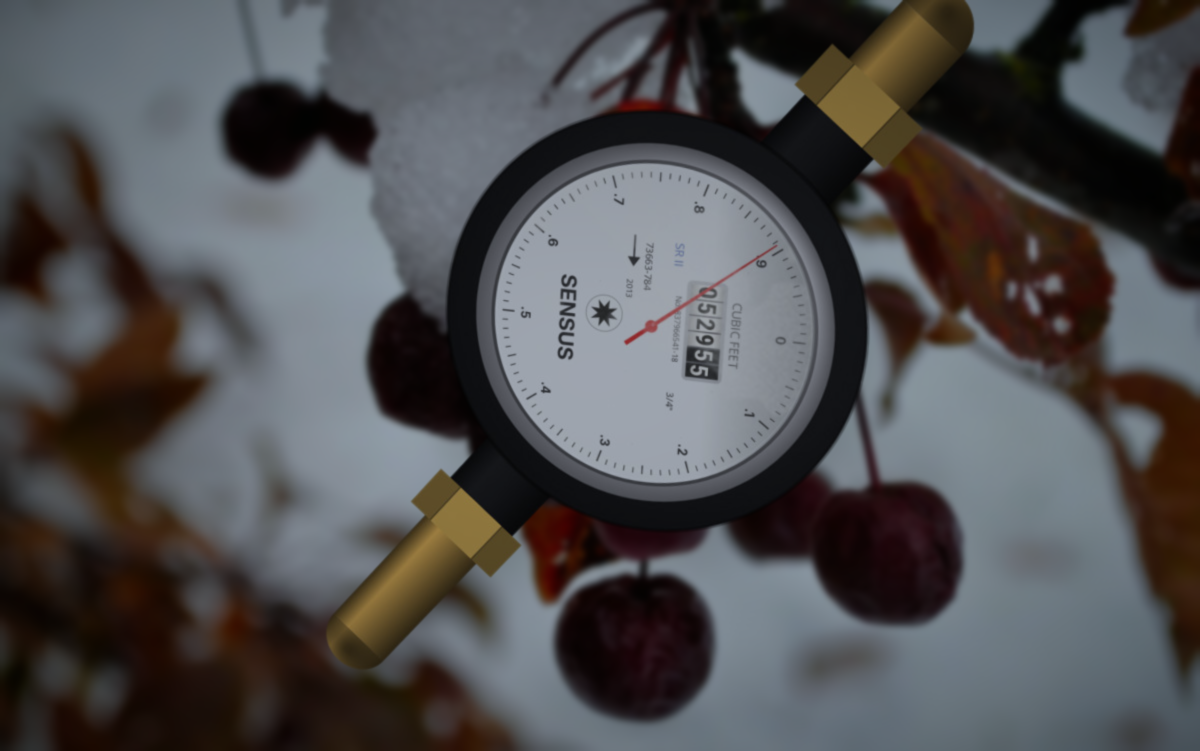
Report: 52954.89 ft³
